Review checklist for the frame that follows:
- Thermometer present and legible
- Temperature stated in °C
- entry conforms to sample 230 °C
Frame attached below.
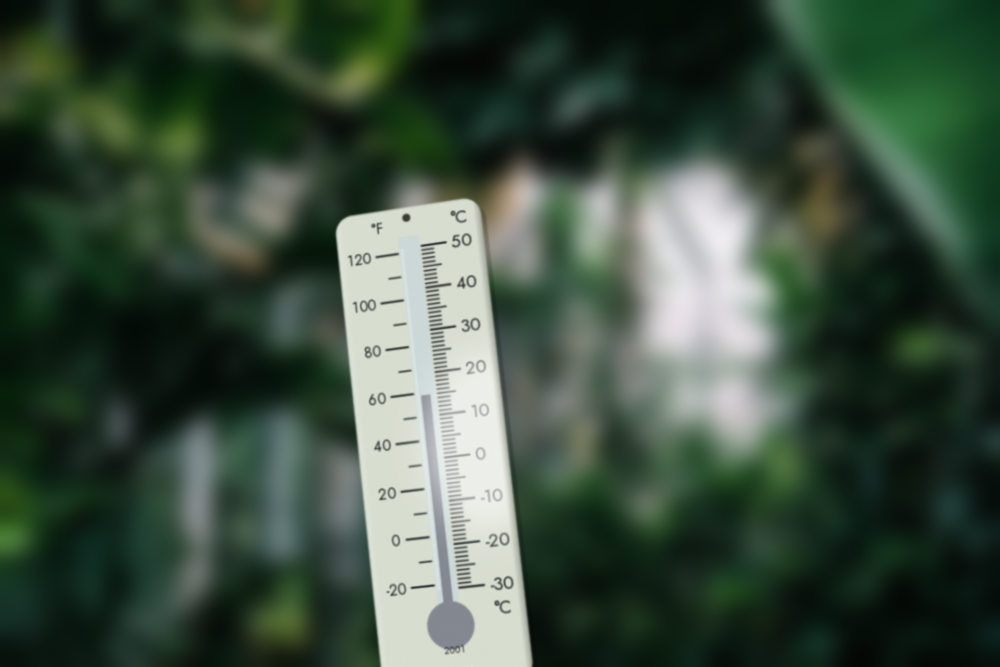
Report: 15 °C
